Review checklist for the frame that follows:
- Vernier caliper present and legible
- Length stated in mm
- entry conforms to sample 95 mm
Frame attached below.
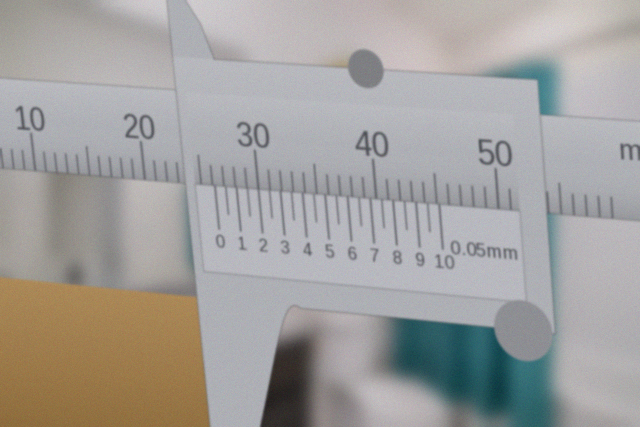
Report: 26.2 mm
